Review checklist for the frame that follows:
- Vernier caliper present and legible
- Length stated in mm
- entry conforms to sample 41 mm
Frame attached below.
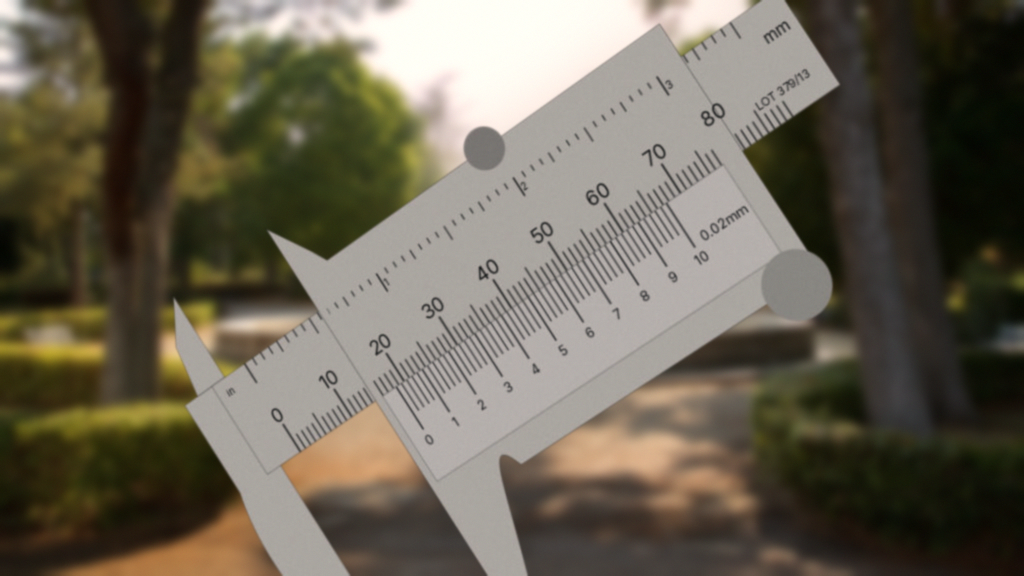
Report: 18.5 mm
